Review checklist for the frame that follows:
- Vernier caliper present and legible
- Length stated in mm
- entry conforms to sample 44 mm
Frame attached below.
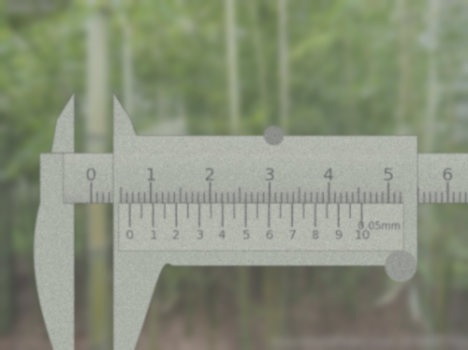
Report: 6.5 mm
